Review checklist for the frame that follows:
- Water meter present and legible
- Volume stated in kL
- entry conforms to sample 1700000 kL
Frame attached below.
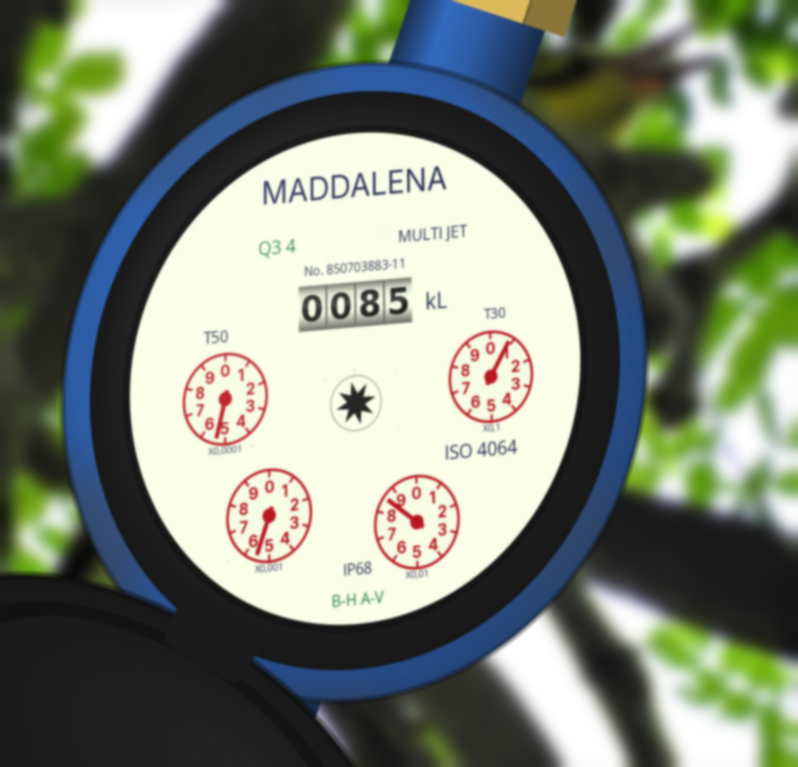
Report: 85.0855 kL
